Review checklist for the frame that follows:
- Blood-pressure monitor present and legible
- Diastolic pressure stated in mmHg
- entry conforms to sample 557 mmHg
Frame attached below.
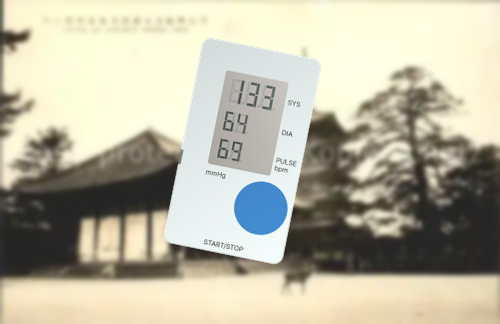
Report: 64 mmHg
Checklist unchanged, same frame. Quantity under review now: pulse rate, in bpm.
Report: 69 bpm
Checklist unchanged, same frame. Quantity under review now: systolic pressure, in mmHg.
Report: 133 mmHg
